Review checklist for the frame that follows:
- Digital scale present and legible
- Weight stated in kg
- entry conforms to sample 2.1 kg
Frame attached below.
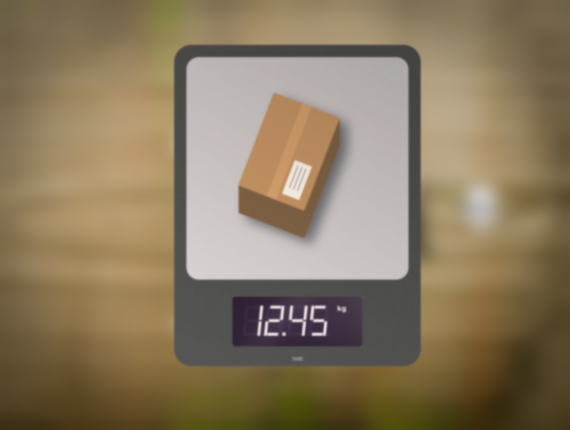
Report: 12.45 kg
